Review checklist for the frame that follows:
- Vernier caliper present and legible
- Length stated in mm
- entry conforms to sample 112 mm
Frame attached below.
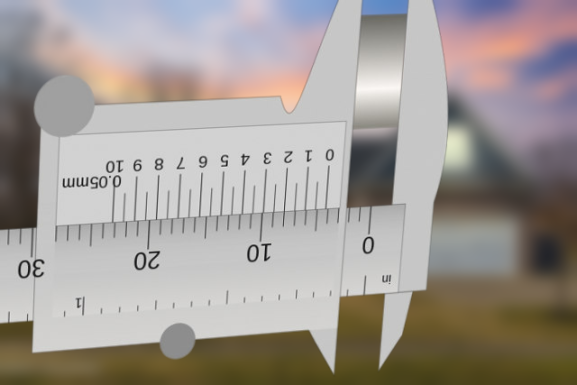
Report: 4.2 mm
